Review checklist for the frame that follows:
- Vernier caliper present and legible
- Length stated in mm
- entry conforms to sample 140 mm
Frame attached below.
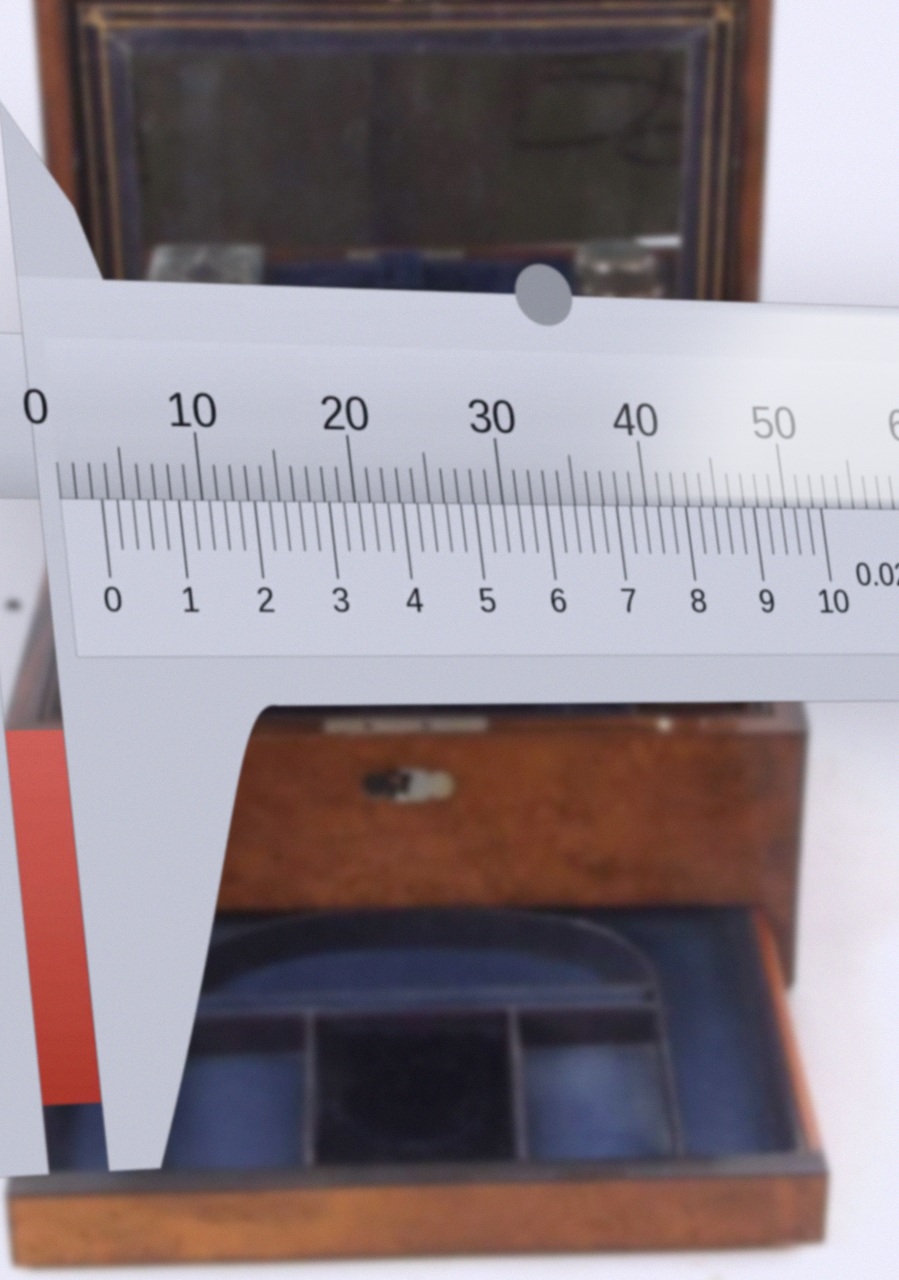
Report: 3.6 mm
